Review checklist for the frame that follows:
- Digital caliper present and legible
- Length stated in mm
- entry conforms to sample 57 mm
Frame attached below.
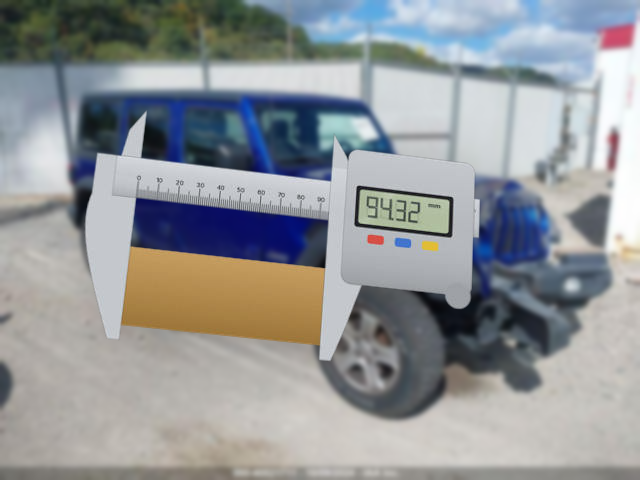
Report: 94.32 mm
